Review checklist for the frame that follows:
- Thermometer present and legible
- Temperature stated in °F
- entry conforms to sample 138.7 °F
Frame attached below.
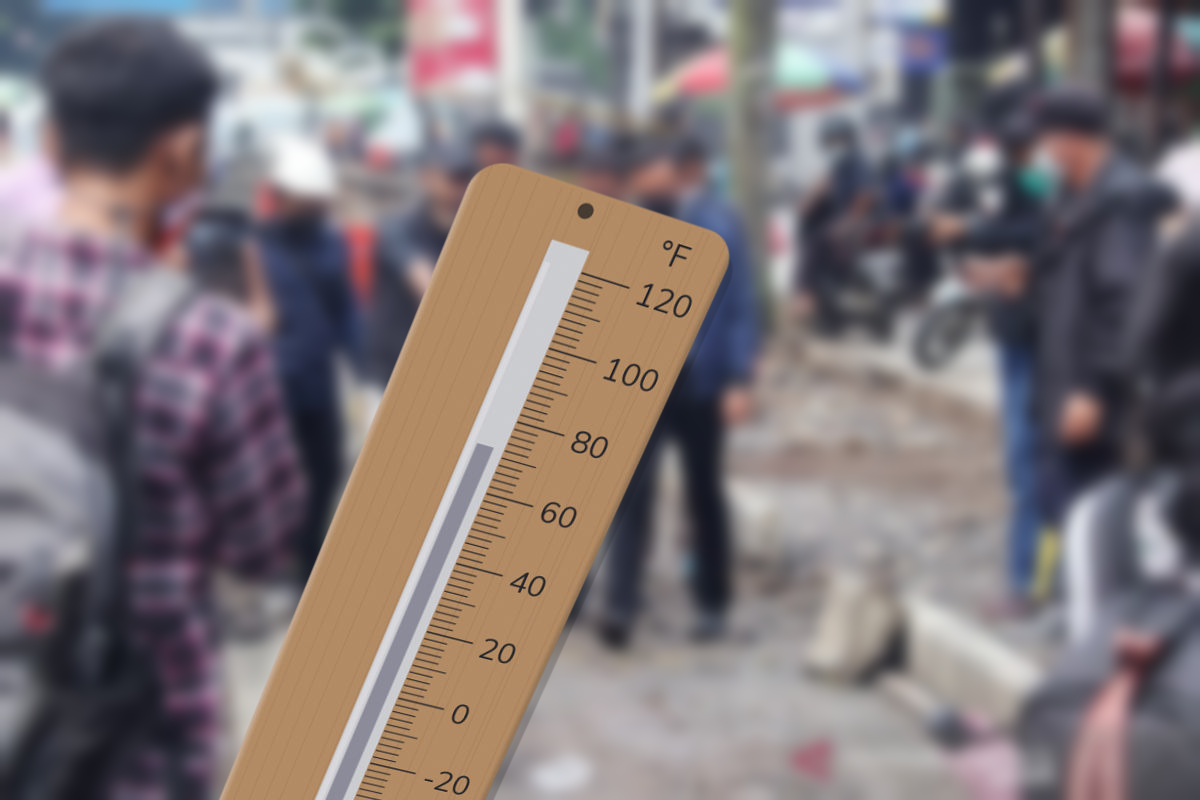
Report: 72 °F
